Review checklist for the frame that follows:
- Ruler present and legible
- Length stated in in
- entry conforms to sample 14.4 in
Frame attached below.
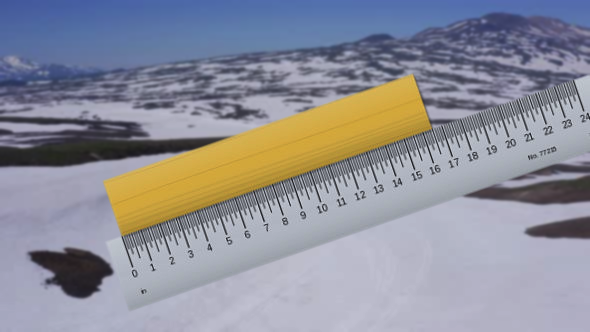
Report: 16.5 in
